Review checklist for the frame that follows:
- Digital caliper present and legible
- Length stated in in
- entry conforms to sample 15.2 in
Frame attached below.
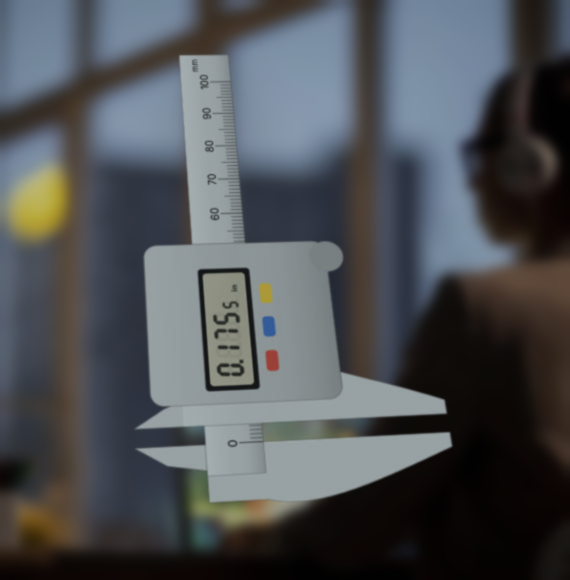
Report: 0.1755 in
